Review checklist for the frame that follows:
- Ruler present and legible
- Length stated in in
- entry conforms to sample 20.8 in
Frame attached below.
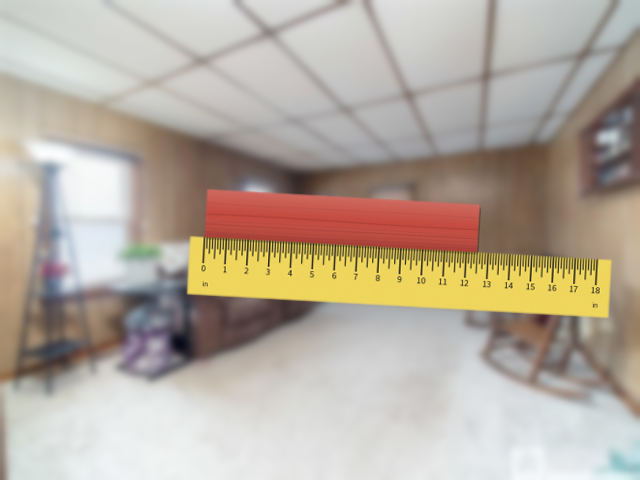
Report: 12.5 in
